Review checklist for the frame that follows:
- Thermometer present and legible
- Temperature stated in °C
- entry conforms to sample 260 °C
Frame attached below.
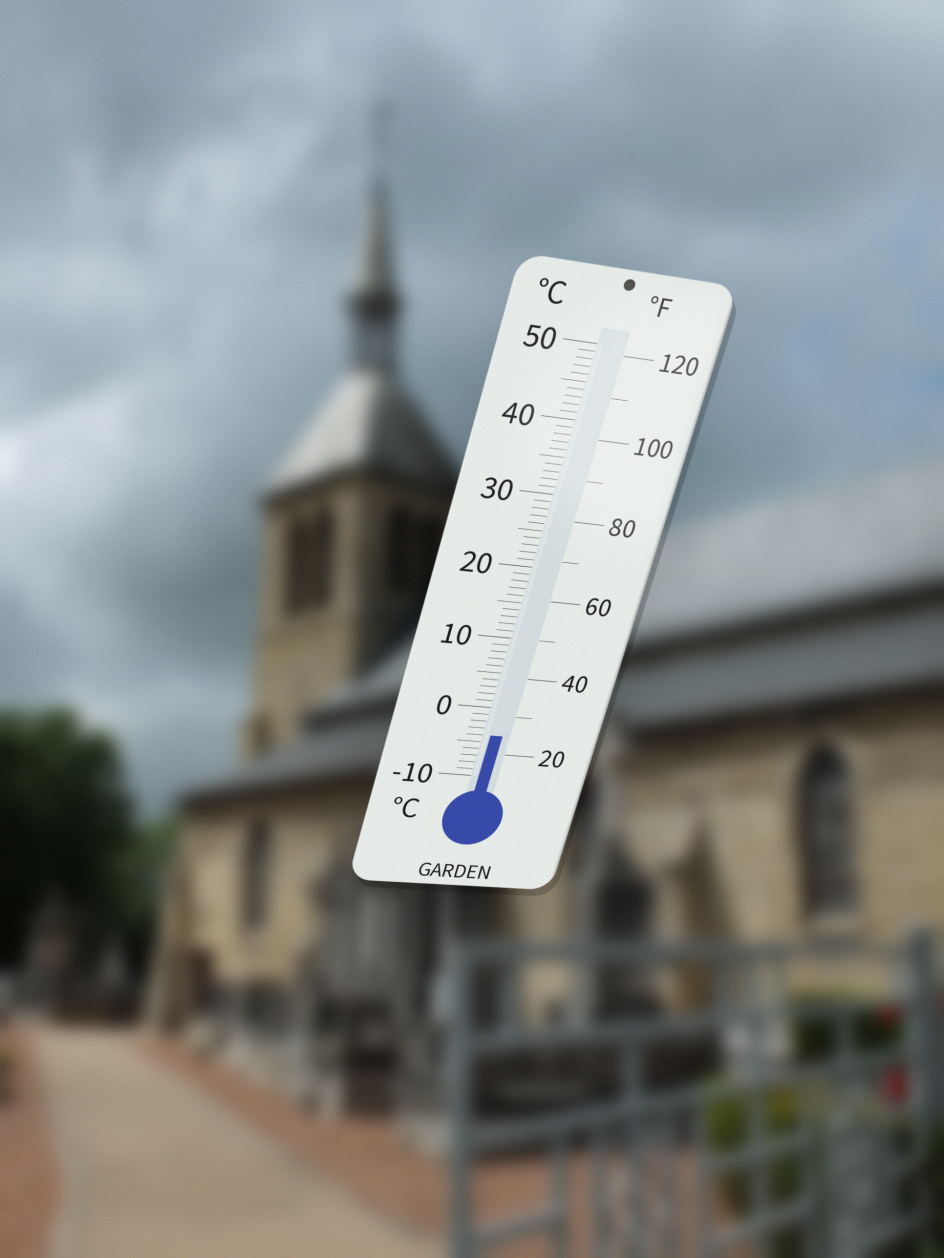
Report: -4 °C
